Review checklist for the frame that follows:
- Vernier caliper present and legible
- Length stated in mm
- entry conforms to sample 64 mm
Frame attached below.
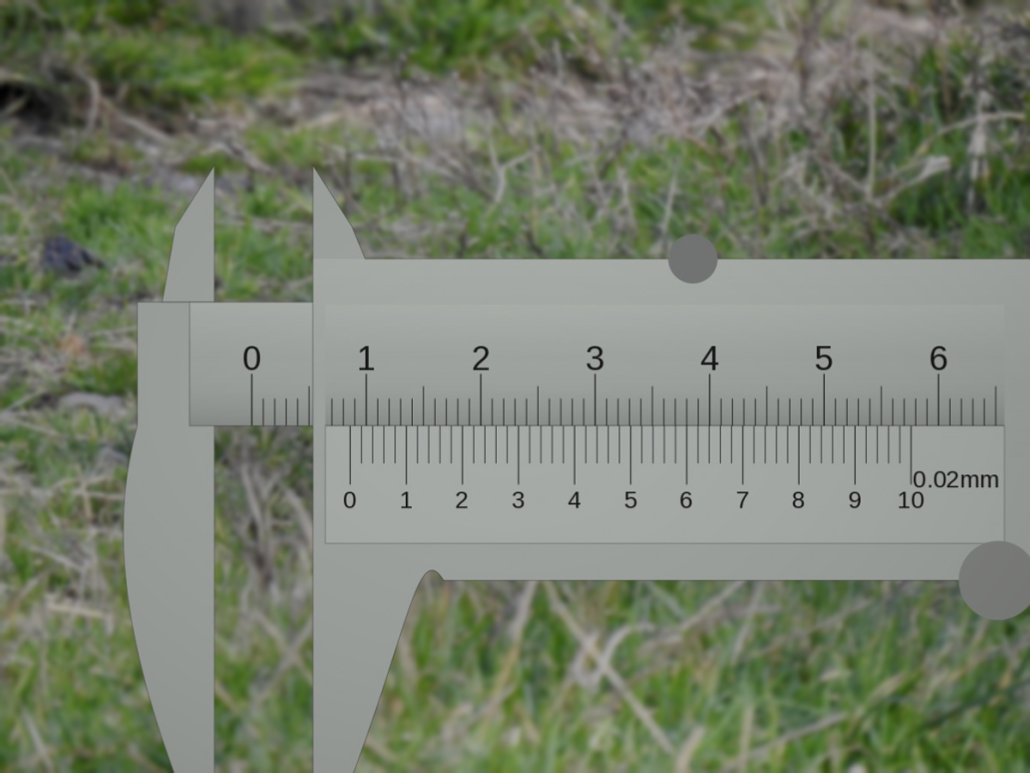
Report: 8.6 mm
